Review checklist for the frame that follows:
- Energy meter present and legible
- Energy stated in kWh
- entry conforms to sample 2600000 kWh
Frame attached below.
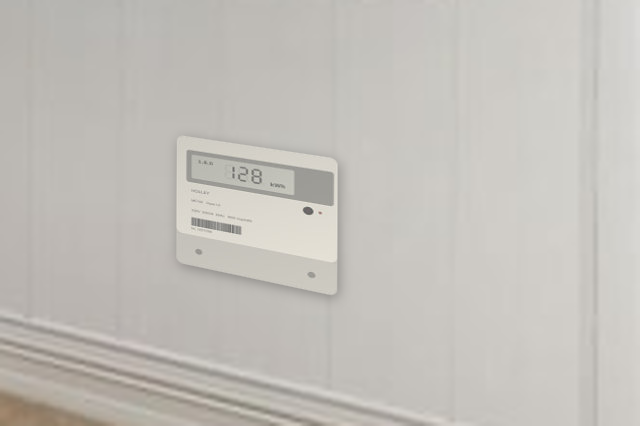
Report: 128 kWh
